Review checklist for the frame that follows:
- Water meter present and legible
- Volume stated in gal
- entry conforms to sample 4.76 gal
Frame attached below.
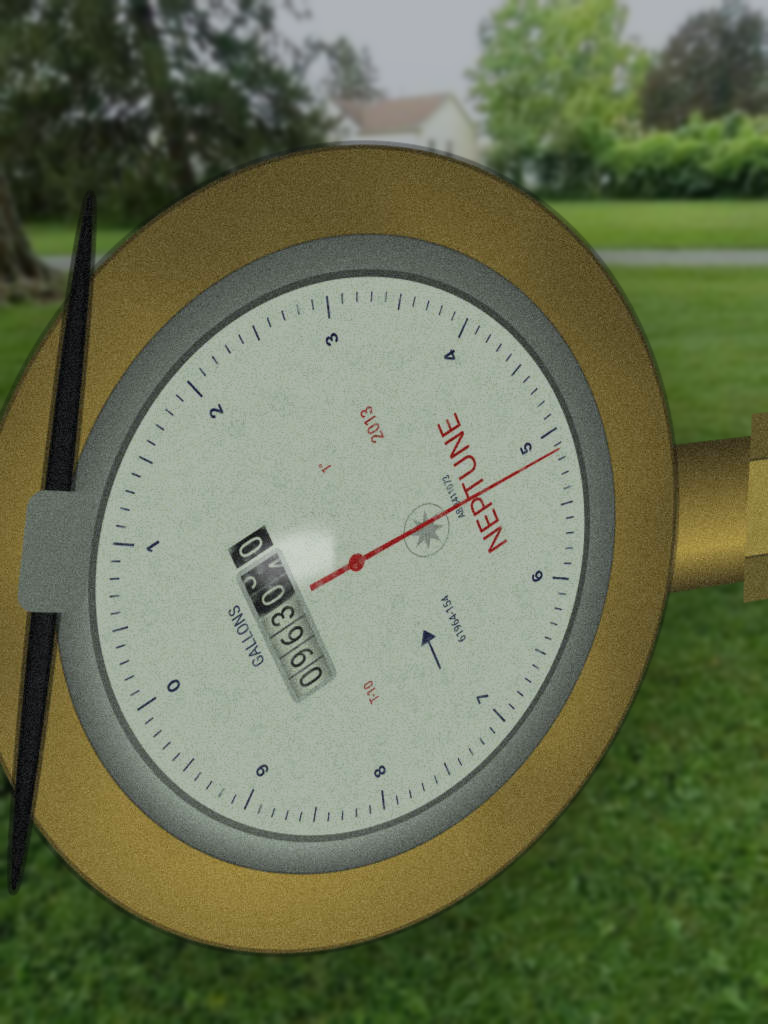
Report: 963035.1 gal
